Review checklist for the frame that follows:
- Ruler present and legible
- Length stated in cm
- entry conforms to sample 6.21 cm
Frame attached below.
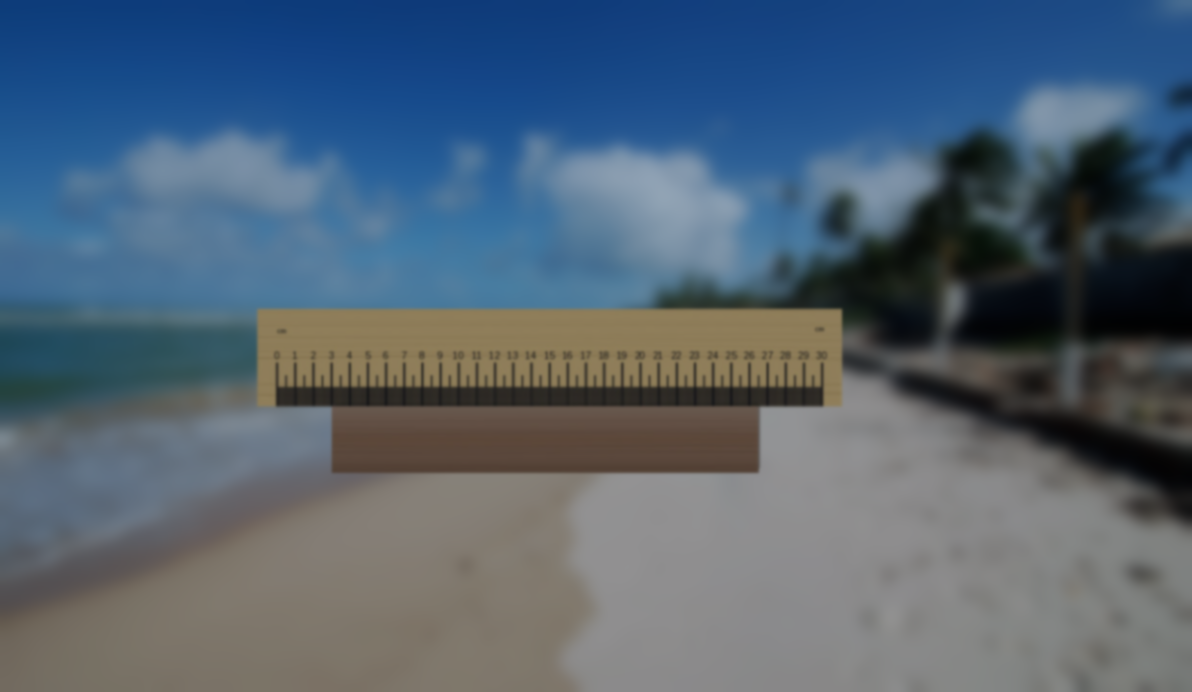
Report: 23.5 cm
